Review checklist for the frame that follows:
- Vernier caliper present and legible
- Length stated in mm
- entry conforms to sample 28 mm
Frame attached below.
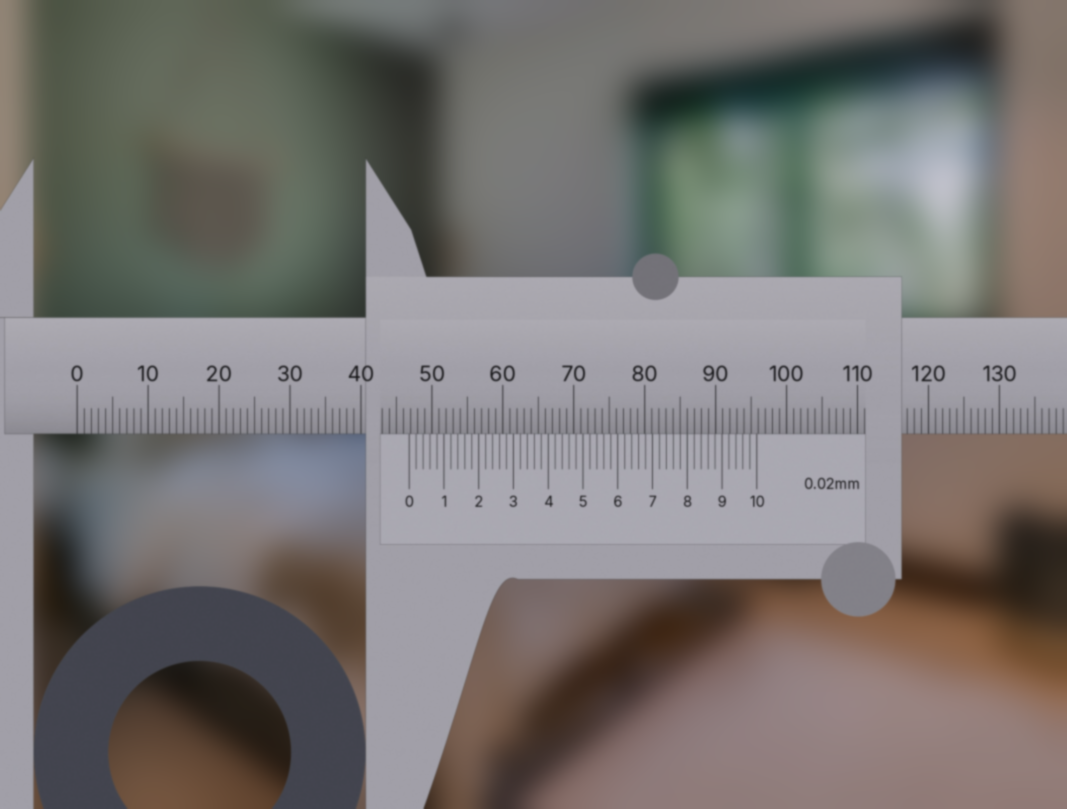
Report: 46.8 mm
